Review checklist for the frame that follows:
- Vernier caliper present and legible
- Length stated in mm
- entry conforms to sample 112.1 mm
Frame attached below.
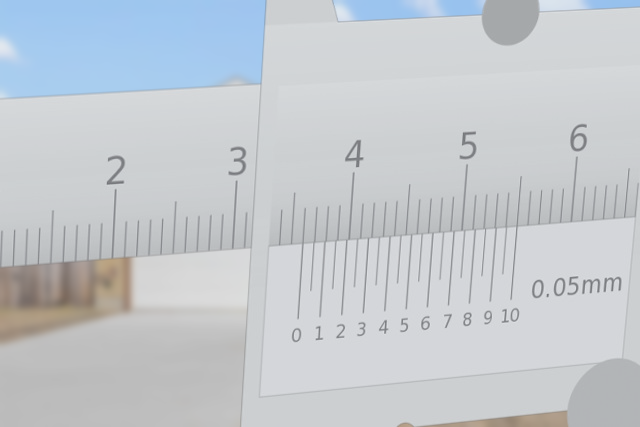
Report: 36.0 mm
